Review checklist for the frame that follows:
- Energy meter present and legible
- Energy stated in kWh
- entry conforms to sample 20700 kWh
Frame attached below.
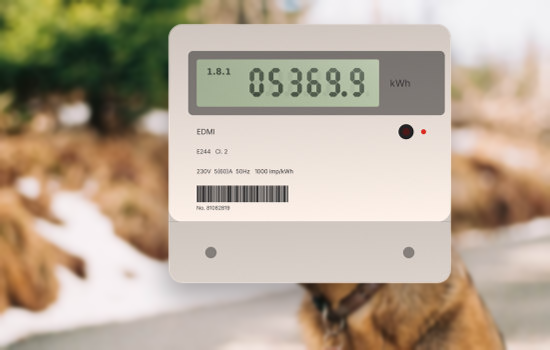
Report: 5369.9 kWh
